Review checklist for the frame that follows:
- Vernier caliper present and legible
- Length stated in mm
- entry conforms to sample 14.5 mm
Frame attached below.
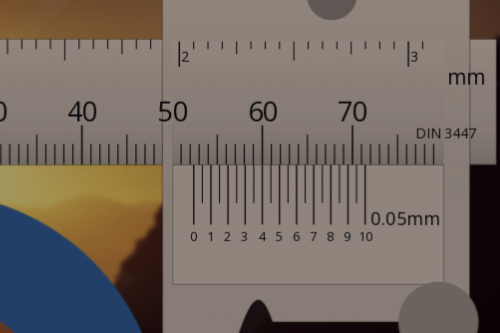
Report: 52.4 mm
